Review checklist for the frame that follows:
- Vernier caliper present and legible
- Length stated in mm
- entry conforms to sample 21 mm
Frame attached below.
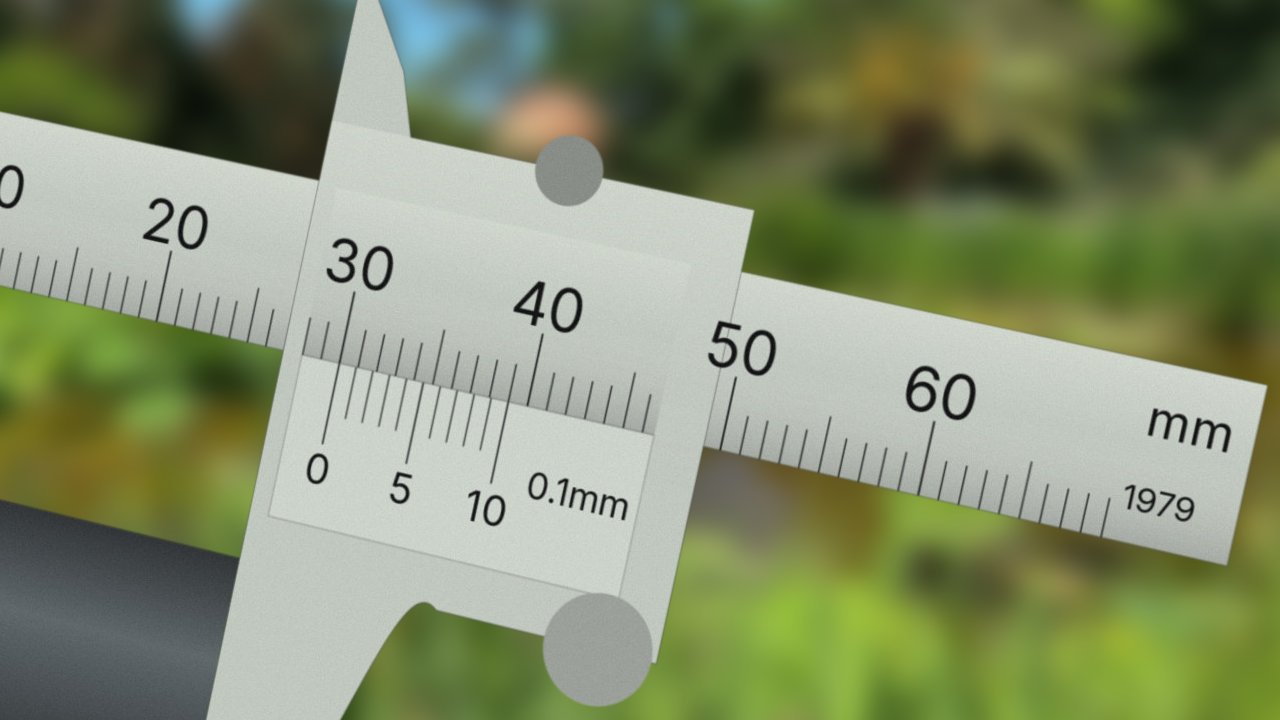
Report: 30.0 mm
